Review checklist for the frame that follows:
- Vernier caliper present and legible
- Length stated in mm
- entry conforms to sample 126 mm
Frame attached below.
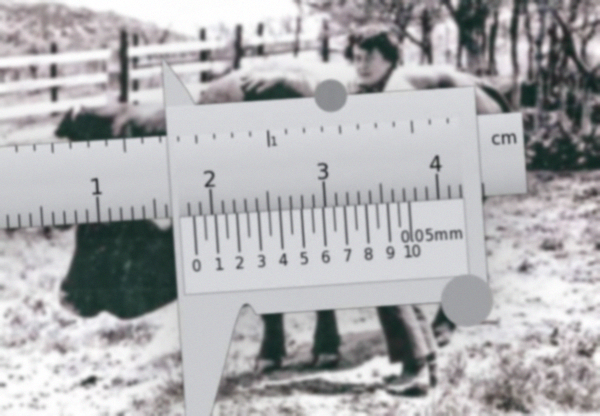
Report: 18.4 mm
